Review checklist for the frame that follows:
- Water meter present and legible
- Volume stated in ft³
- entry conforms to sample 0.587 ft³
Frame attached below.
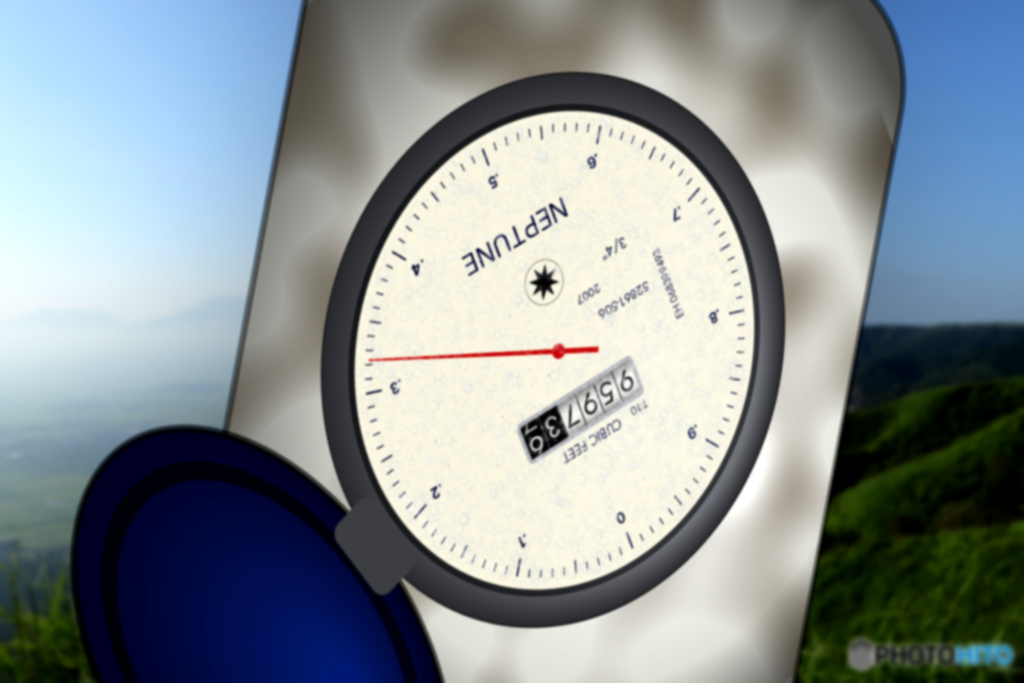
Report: 959736.32 ft³
